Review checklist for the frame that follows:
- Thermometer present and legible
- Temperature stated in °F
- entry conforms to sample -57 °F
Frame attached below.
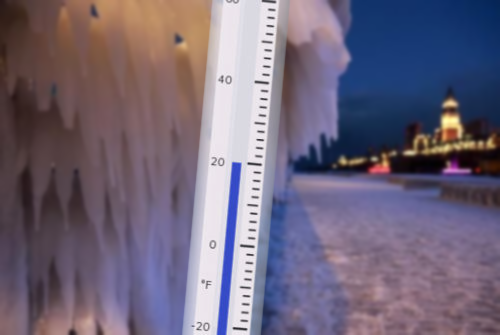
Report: 20 °F
